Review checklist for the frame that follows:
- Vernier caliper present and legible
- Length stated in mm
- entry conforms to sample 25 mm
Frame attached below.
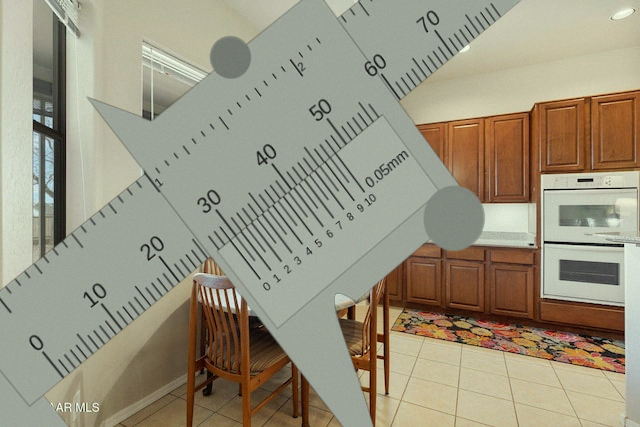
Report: 29.0 mm
